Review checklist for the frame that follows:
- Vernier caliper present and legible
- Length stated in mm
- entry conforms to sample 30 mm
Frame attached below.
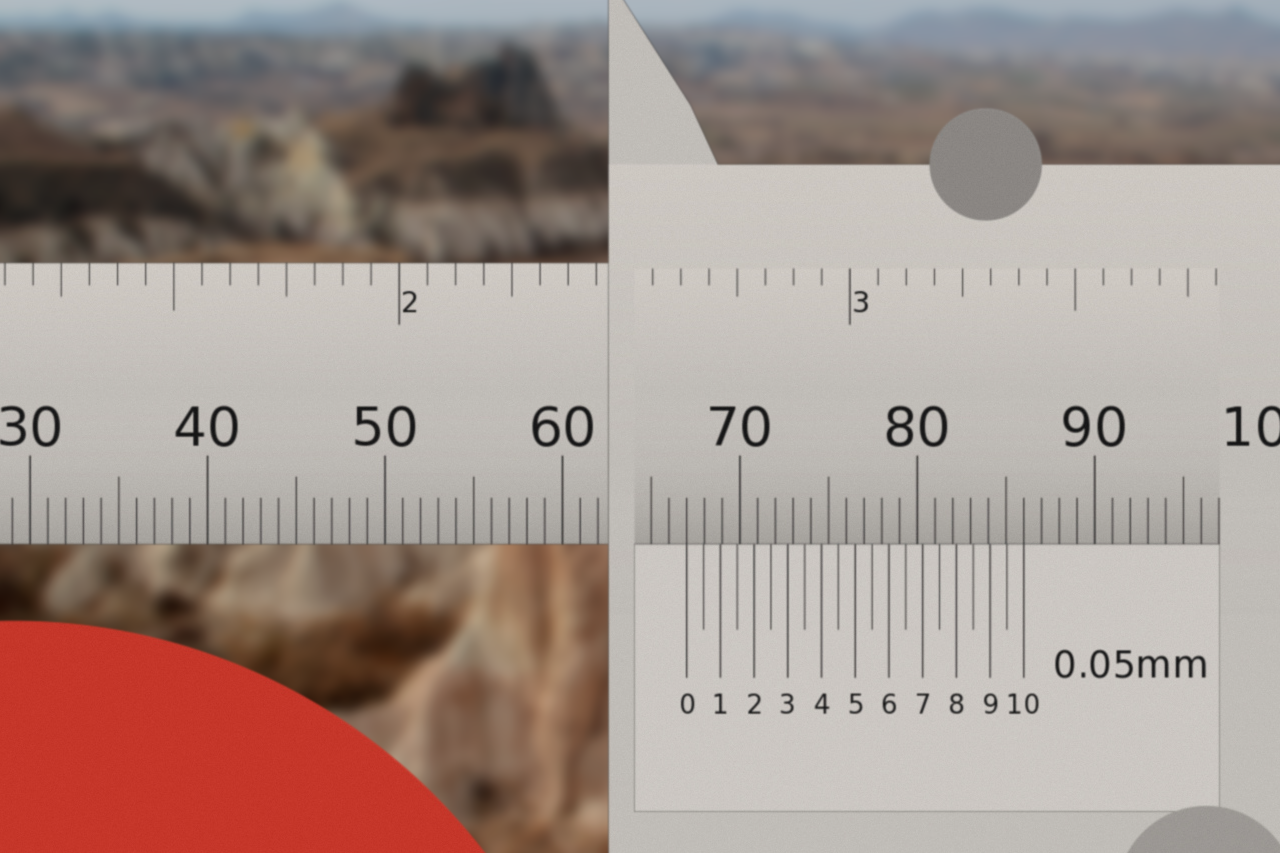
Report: 67.0 mm
